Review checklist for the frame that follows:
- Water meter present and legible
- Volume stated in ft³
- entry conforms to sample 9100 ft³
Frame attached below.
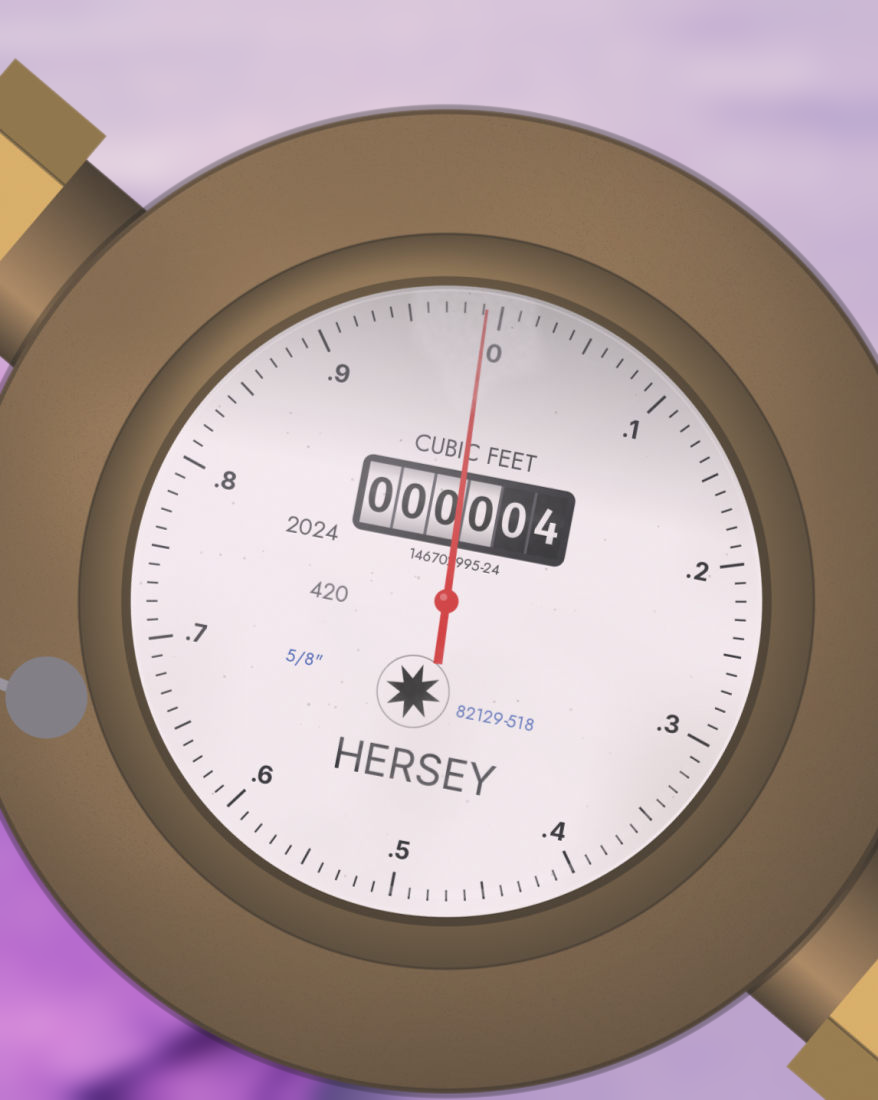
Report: 3.99 ft³
